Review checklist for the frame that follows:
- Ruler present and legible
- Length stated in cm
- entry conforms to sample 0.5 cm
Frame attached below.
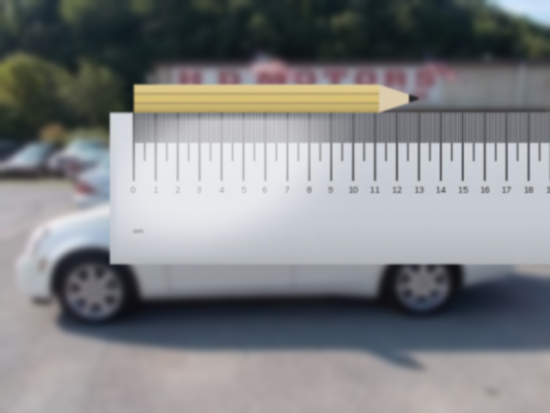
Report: 13 cm
